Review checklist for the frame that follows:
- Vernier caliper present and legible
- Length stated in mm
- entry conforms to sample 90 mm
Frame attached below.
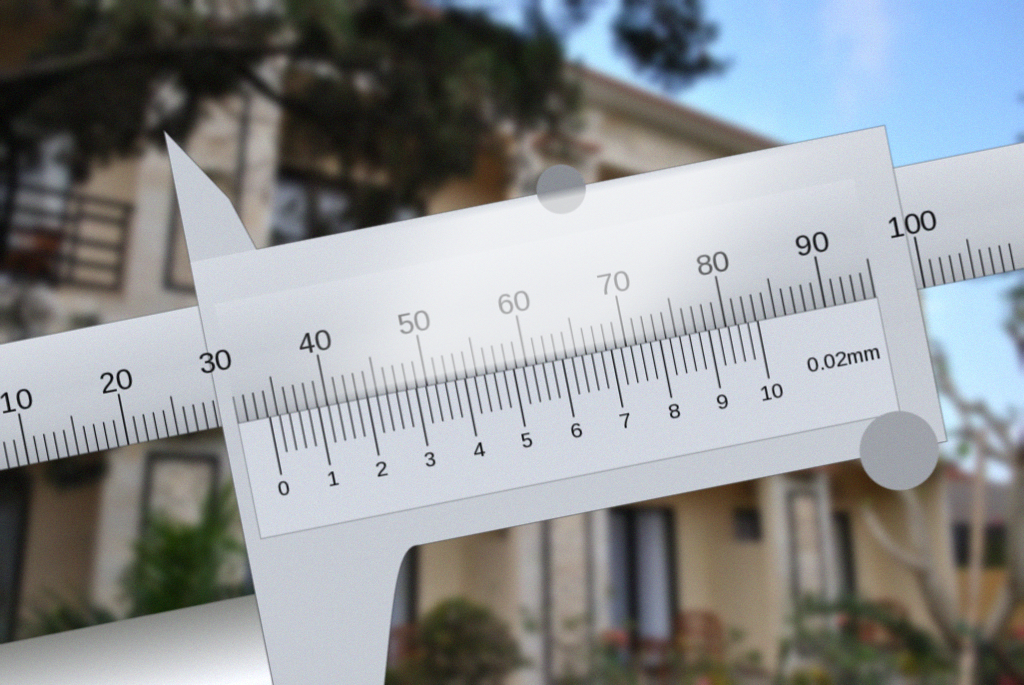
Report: 34.2 mm
